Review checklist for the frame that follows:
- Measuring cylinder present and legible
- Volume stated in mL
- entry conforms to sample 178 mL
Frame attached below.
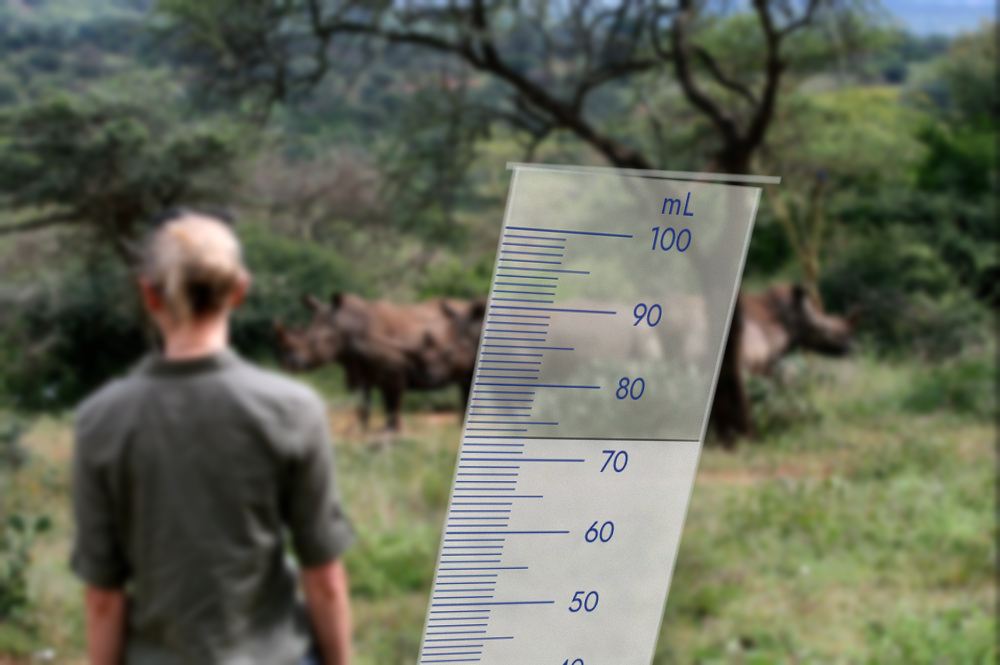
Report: 73 mL
